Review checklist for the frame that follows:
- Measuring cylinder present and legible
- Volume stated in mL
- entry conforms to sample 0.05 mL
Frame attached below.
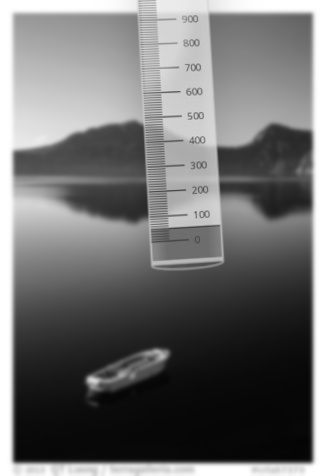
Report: 50 mL
